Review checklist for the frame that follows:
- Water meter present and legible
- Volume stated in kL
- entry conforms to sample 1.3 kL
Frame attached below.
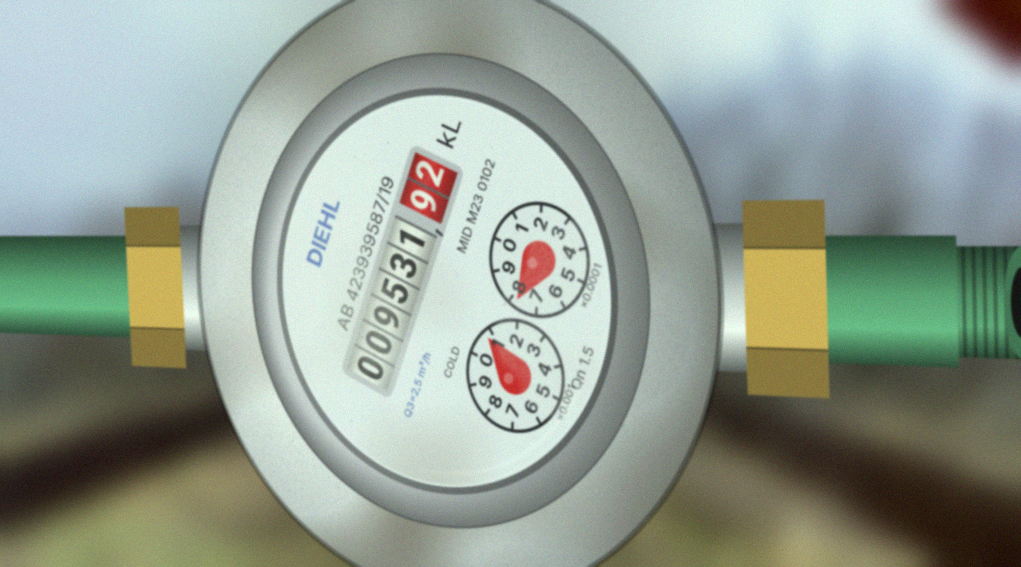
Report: 9531.9207 kL
